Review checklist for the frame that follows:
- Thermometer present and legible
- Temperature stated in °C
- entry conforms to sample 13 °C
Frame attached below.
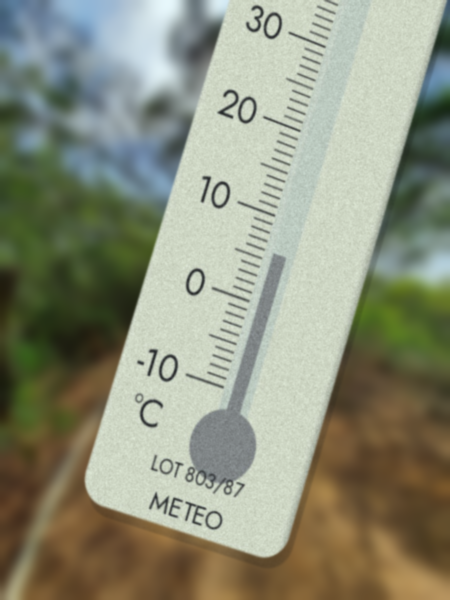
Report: 6 °C
